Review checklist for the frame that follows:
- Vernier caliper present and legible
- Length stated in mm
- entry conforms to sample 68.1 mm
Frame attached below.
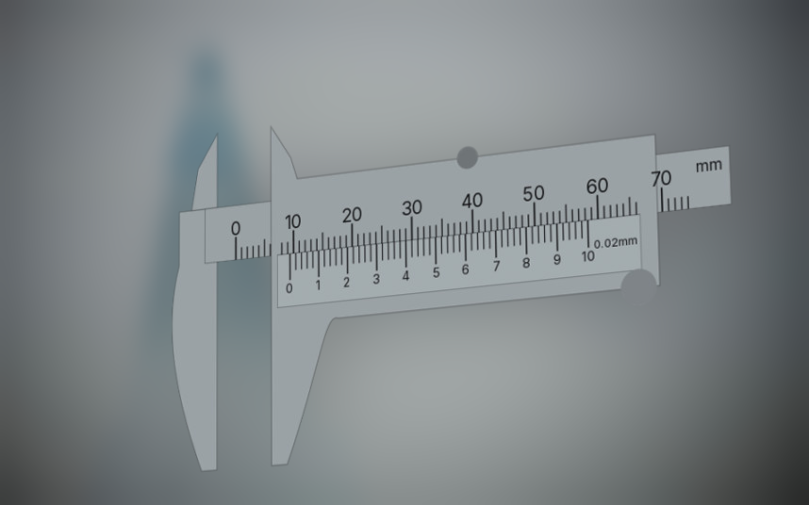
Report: 9.4 mm
